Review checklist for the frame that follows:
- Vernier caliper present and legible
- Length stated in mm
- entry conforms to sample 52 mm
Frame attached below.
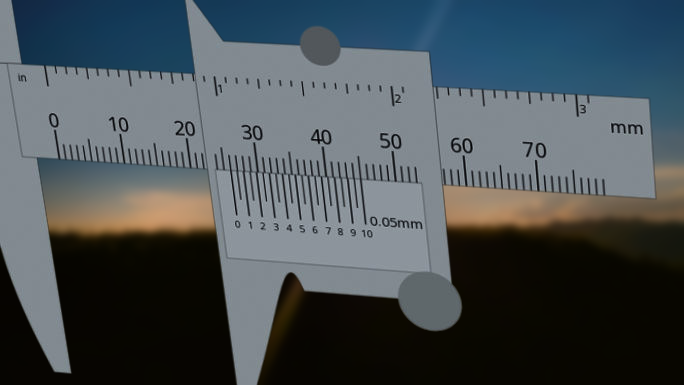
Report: 26.0 mm
